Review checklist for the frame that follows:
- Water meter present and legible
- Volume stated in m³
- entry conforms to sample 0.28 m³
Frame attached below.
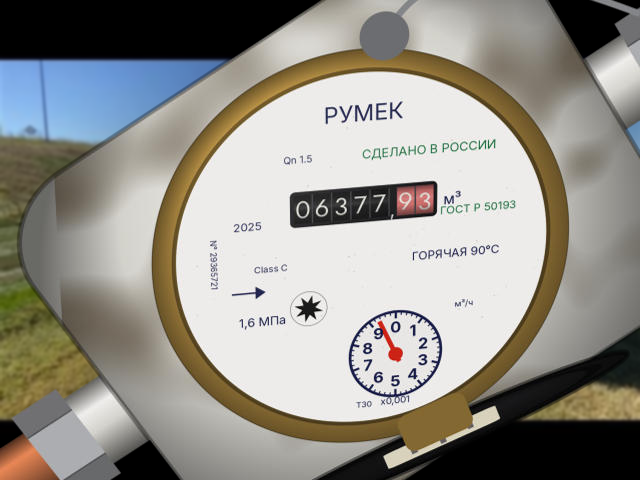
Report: 6377.929 m³
